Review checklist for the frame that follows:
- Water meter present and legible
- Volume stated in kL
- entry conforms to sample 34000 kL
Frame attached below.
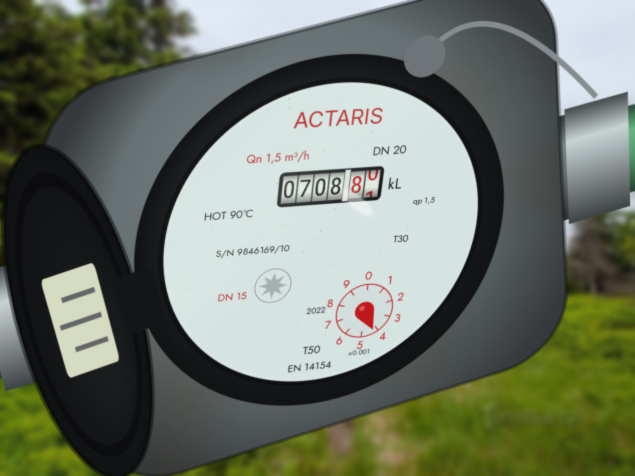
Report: 708.804 kL
